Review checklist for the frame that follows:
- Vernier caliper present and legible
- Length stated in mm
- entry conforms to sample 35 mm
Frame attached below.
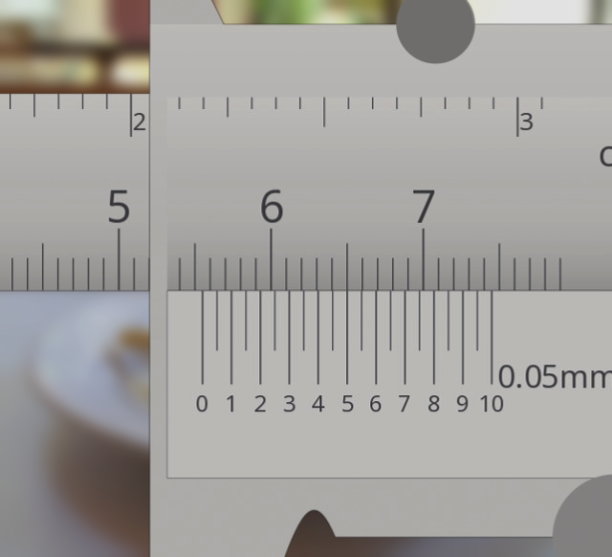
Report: 55.5 mm
